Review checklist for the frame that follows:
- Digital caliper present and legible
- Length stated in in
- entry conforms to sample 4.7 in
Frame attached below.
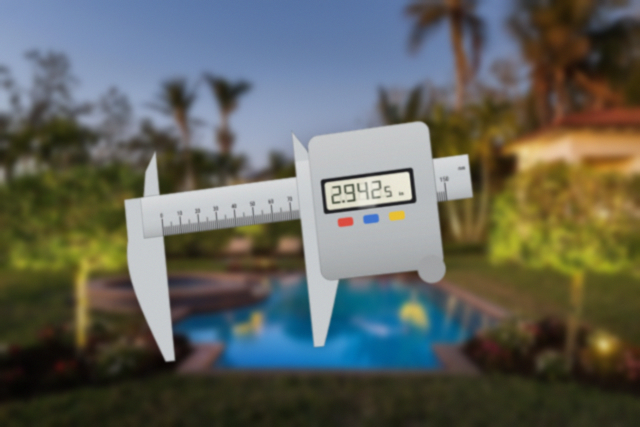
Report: 2.9425 in
